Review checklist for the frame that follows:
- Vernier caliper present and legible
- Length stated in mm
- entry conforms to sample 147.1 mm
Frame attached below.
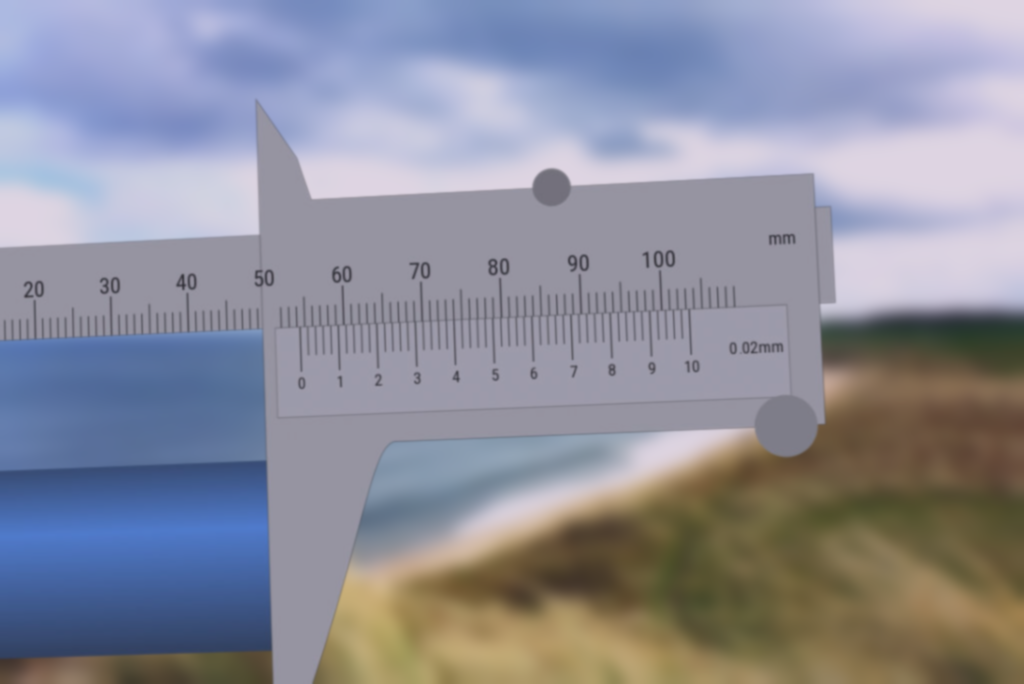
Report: 54.4 mm
